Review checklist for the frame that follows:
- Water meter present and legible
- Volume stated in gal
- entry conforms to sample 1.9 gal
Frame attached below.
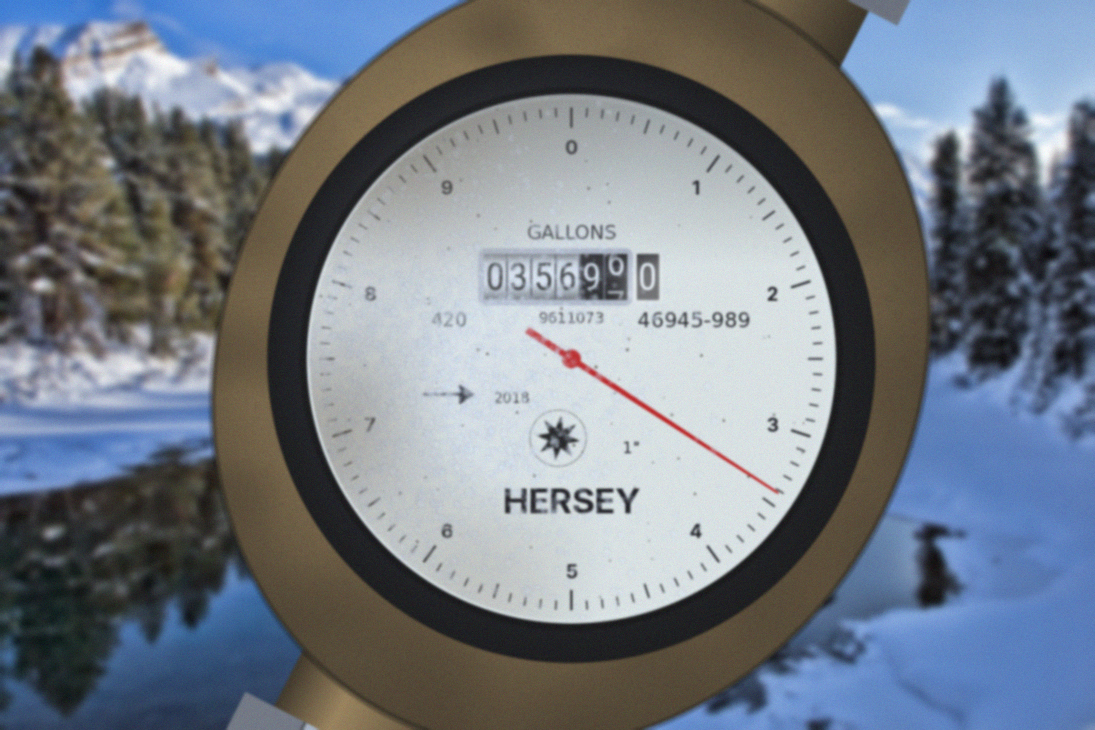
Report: 356963.4 gal
